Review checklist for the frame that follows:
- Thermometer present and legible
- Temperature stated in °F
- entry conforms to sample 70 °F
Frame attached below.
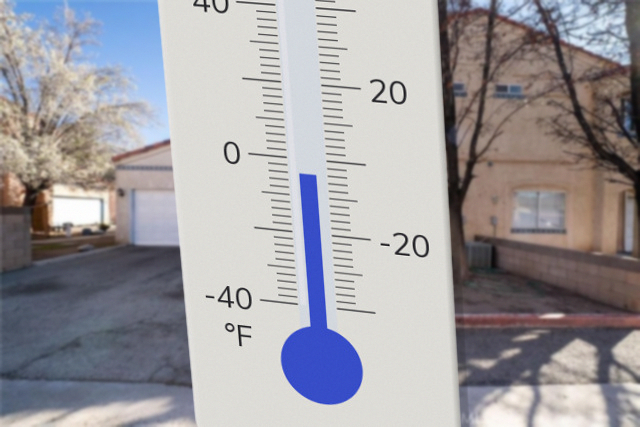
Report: -4 °F
